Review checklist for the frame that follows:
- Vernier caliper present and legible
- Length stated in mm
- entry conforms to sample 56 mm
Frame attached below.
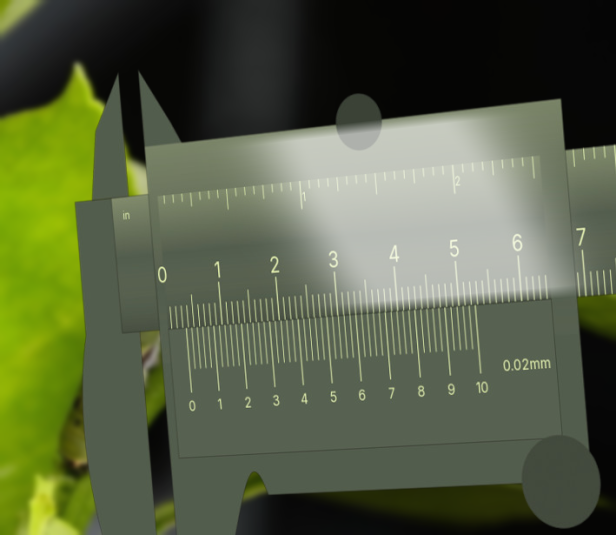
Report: 3.6 mm
